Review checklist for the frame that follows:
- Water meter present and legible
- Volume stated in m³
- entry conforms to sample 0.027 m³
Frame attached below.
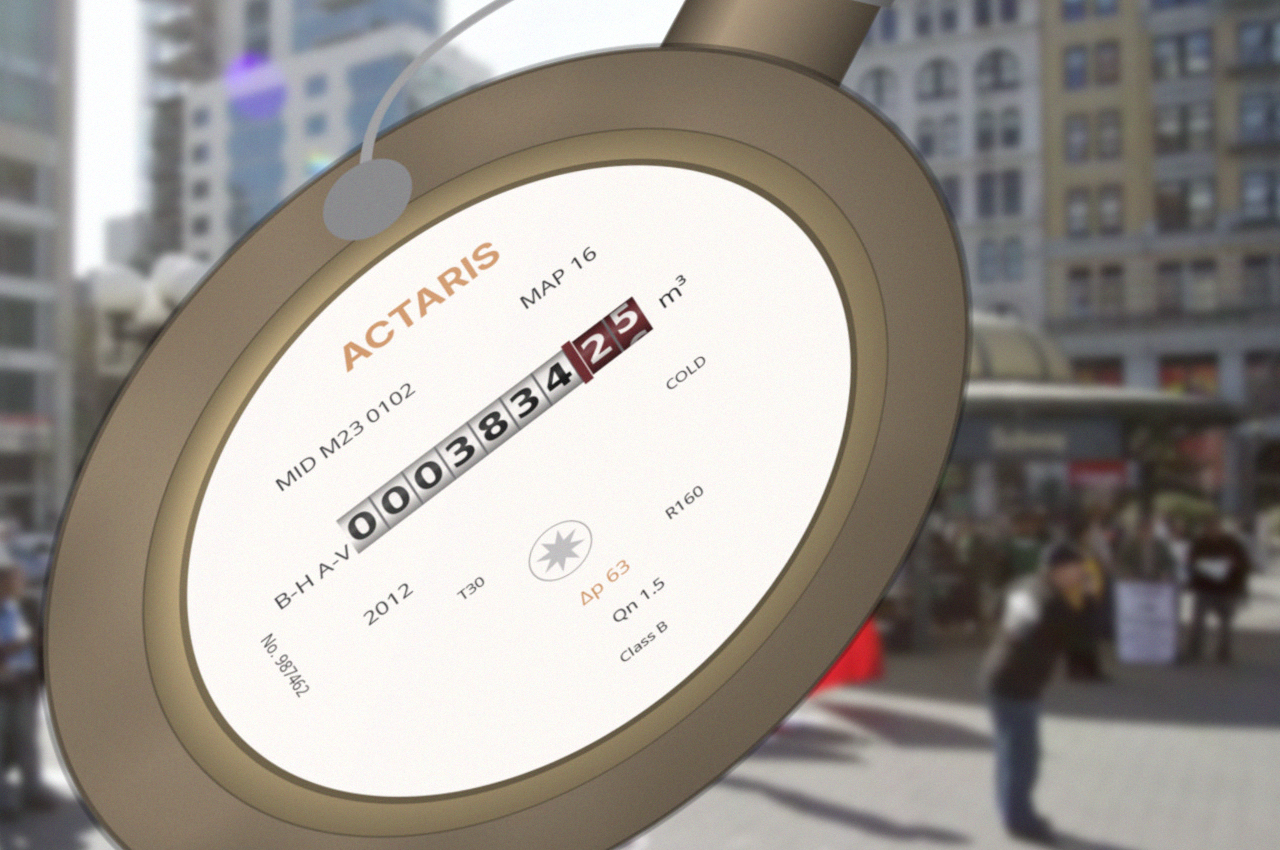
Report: 3834.25 m³
